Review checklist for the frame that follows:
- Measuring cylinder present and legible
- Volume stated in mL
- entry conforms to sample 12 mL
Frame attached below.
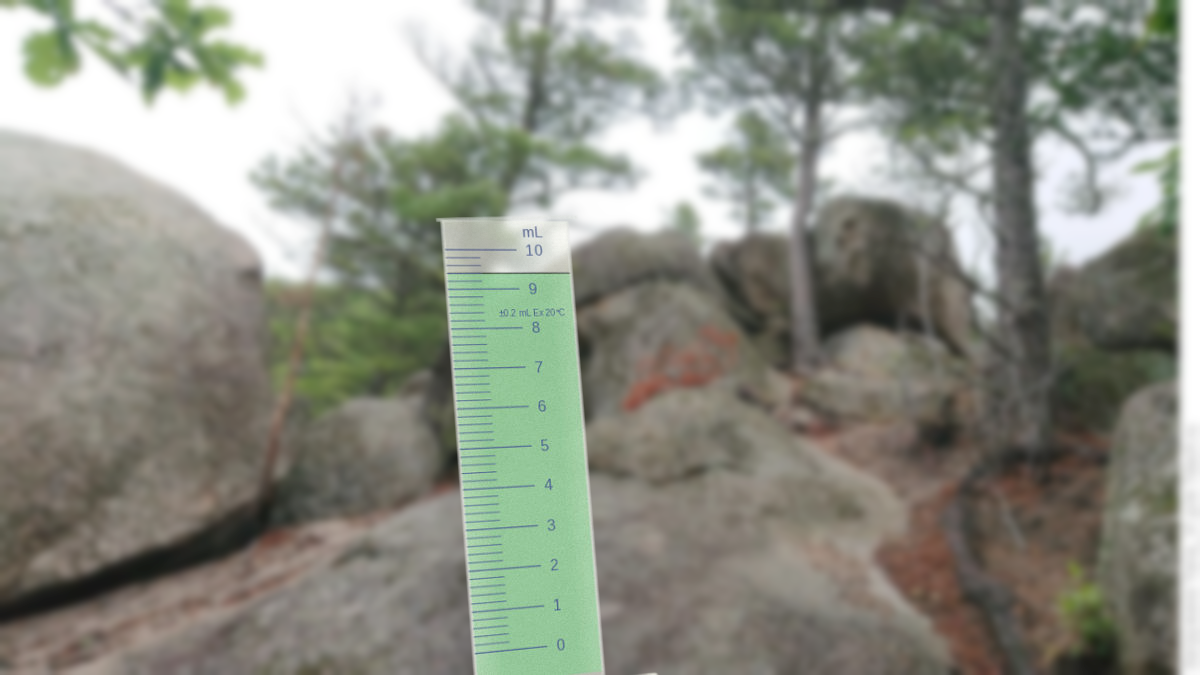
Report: 9.4 mL
